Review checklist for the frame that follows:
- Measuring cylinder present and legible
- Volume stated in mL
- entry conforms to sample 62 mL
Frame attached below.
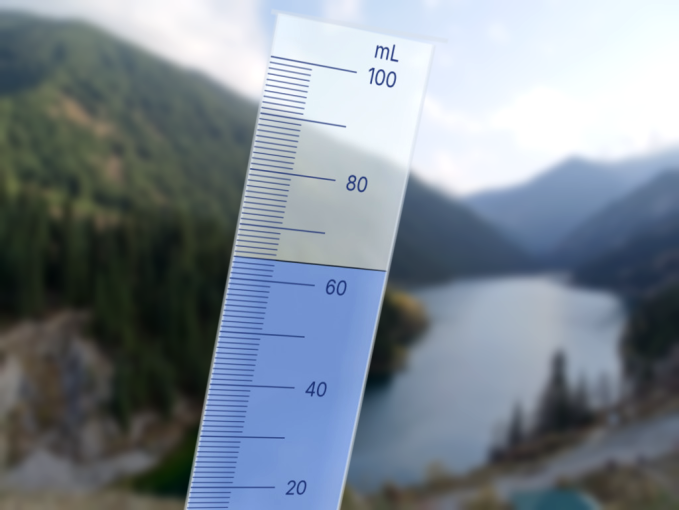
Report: 64 mL
